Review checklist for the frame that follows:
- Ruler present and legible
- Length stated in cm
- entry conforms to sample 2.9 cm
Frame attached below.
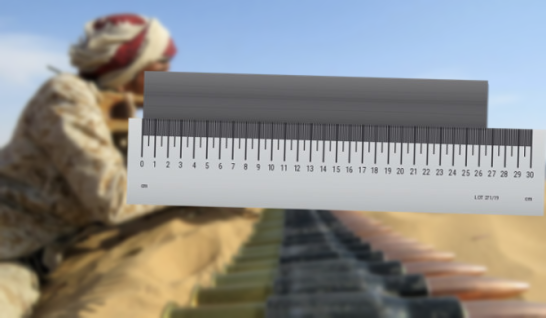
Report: 26.5 cm
